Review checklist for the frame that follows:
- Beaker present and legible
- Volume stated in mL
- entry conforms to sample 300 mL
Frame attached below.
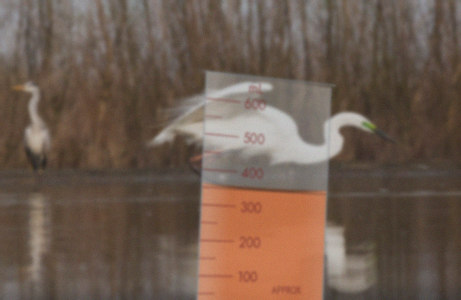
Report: 350 mL
